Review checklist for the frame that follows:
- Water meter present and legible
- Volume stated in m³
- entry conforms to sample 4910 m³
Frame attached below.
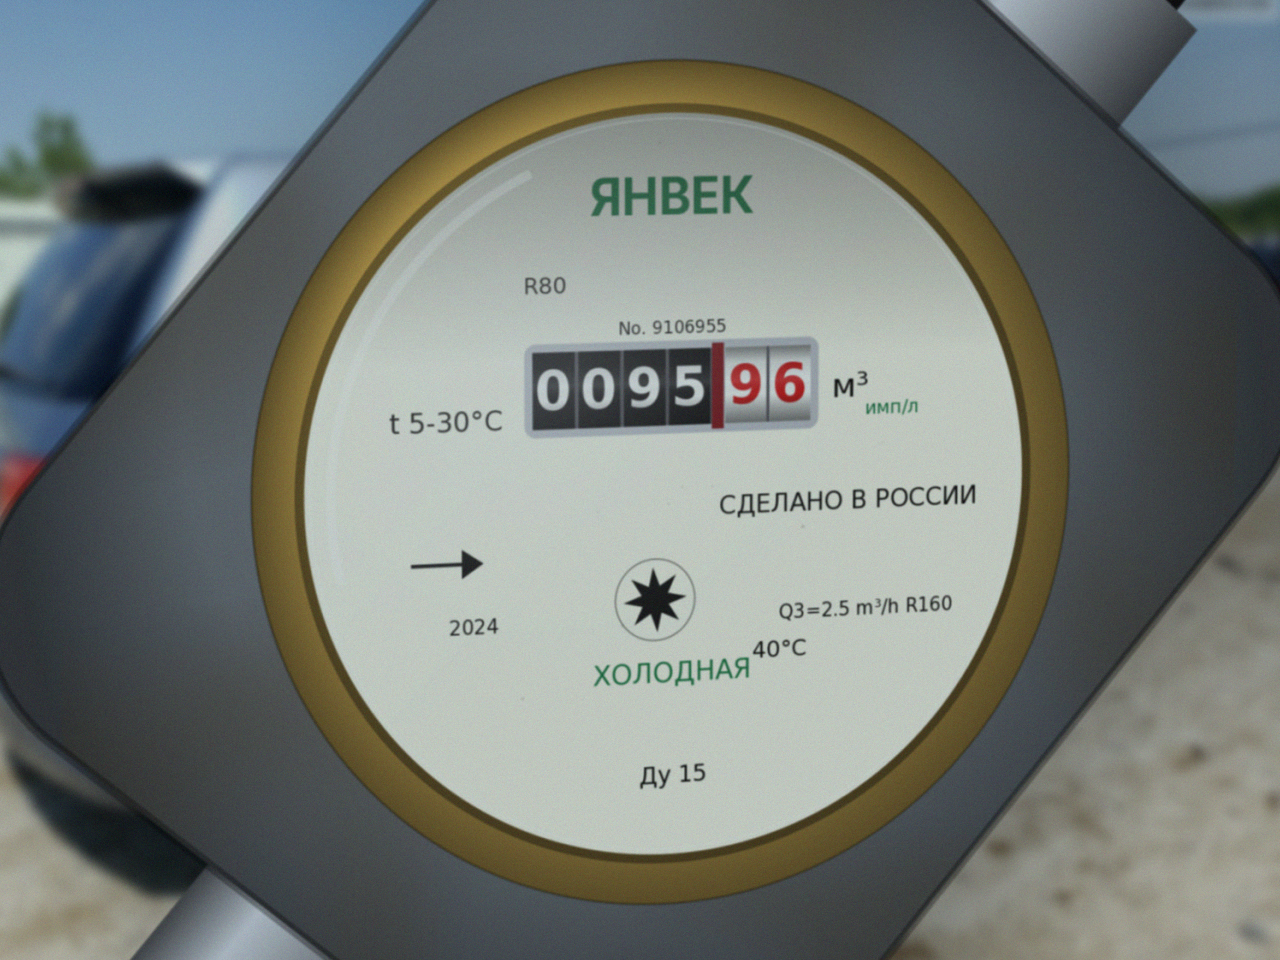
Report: 95.96 m³
